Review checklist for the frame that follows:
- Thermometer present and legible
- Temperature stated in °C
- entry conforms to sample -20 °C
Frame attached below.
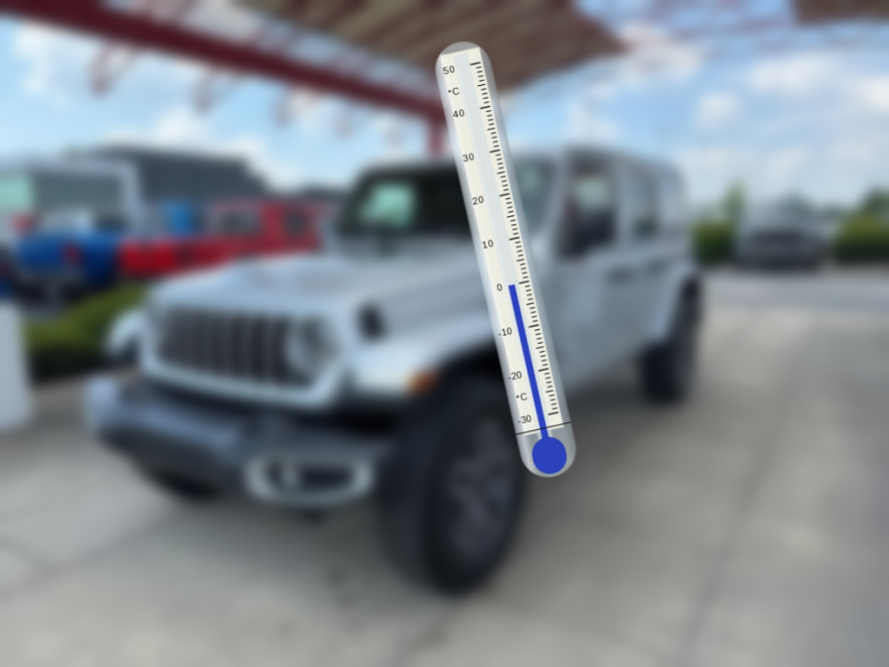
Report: 0 °C
